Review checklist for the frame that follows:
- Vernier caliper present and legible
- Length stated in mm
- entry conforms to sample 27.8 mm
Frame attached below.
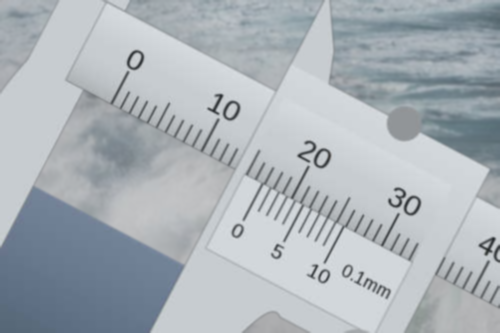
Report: 16.8 mm
